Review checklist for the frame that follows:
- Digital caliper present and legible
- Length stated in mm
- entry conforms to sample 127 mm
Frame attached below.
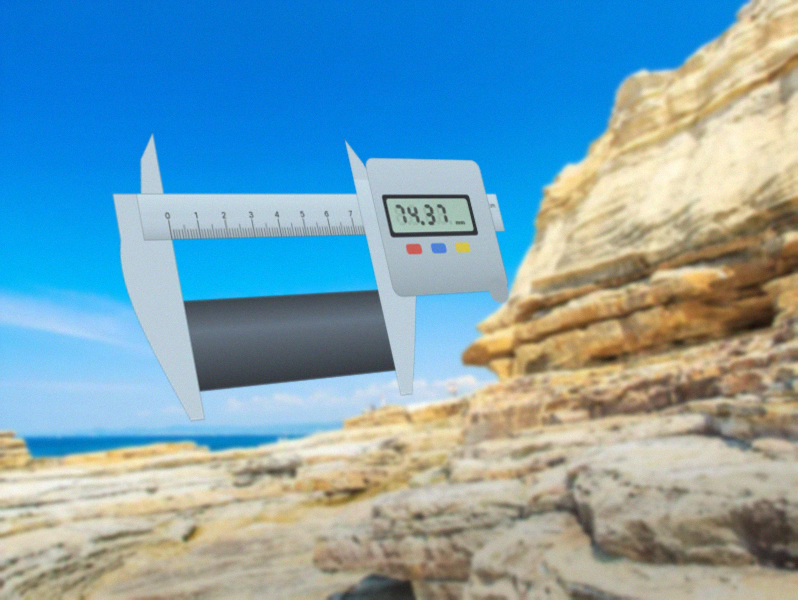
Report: 74.37 mm
